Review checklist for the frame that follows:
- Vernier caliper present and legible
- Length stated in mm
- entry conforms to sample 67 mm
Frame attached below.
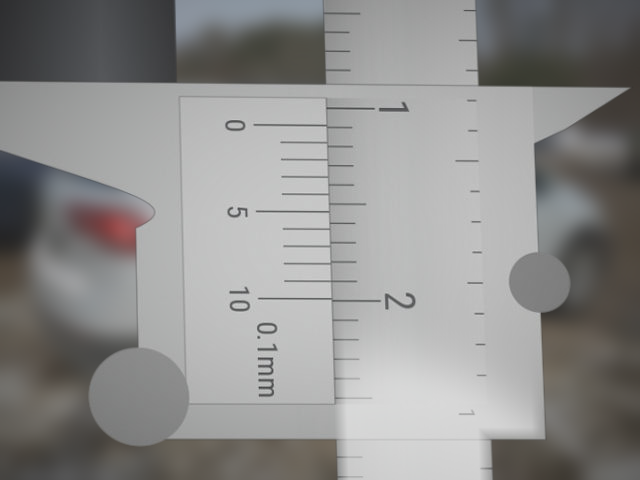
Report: 10.9 mm
